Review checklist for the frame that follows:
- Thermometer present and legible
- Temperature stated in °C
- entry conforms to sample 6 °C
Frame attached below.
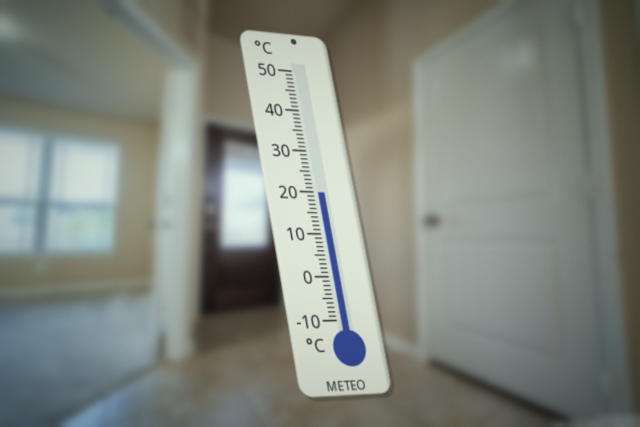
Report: 20 °C
